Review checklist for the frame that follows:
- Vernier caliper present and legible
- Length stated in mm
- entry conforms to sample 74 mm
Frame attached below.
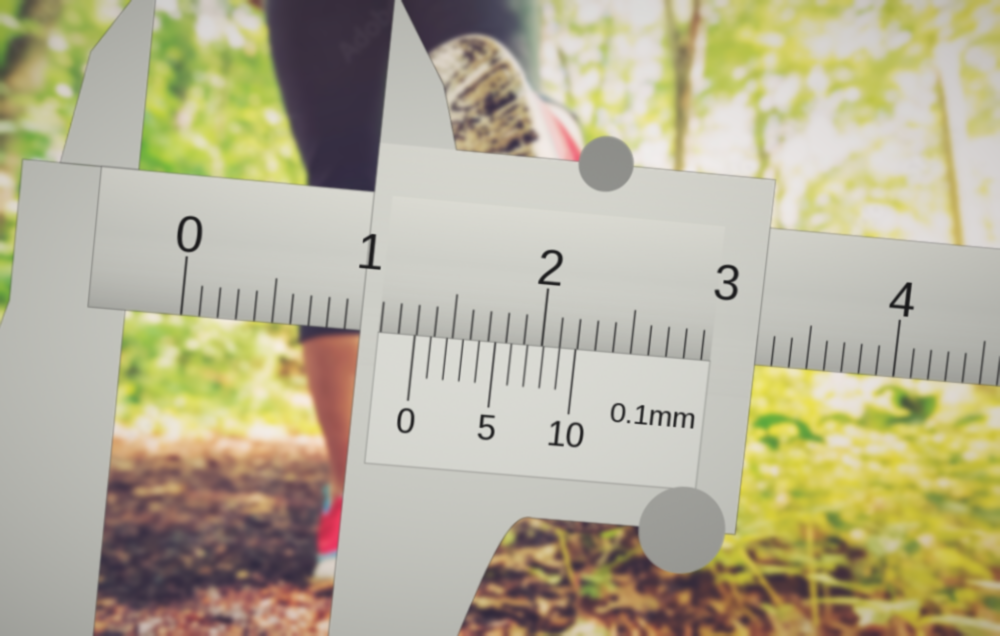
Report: 12.9 mm
